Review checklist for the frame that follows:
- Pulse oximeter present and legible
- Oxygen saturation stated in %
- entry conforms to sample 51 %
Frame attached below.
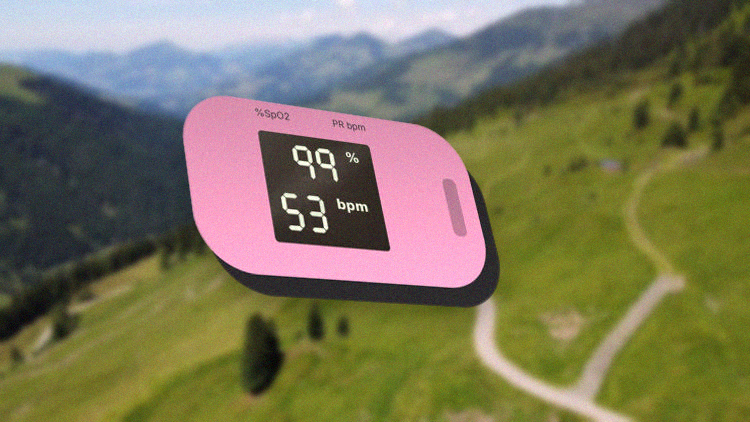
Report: 99 %
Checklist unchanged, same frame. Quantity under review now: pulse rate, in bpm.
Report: 53 bpm
